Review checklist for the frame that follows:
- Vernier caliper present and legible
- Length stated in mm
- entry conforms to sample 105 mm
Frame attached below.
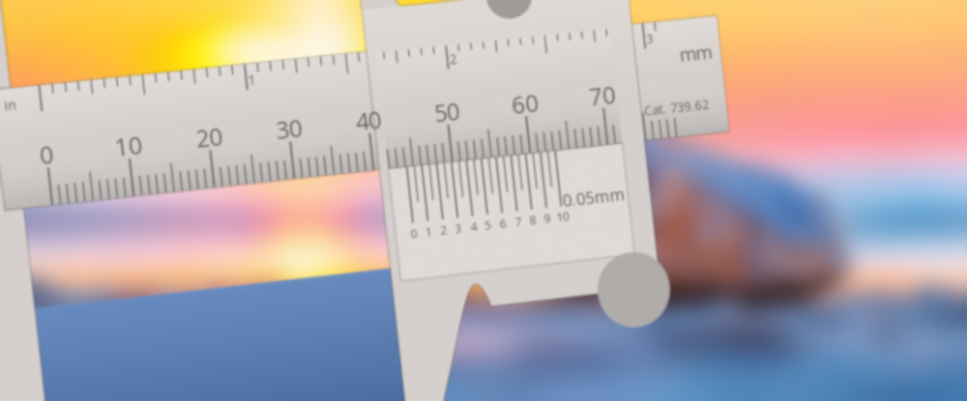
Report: 44.2 mm
